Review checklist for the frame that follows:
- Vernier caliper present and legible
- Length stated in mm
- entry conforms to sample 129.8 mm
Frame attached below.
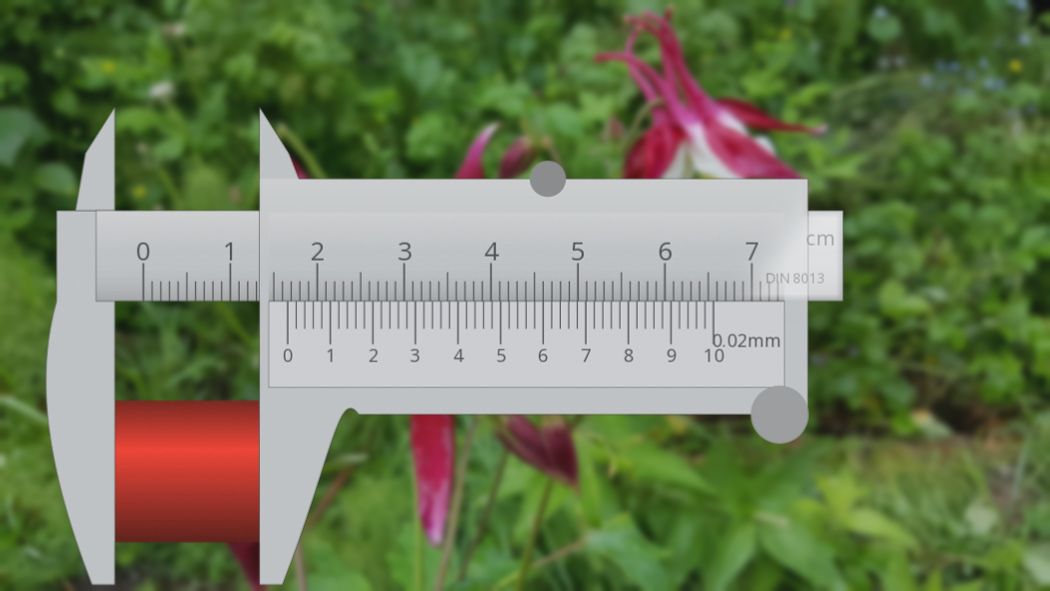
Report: 16.6 mm
